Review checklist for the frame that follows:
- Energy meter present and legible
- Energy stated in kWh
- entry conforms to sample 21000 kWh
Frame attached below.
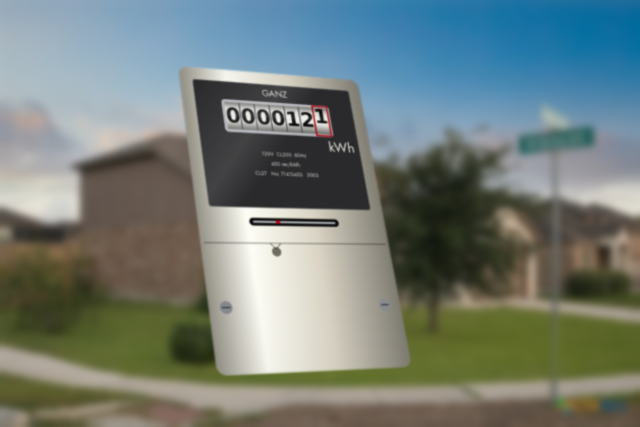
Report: 12.1 kWh
